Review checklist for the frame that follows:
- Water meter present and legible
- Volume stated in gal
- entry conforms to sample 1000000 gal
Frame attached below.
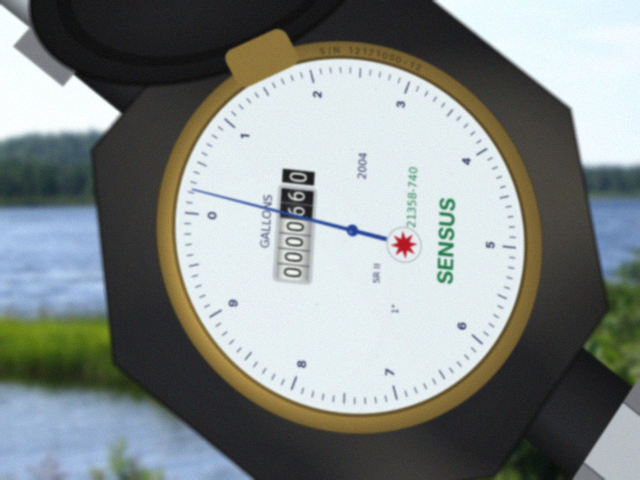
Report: 660.2 gal
